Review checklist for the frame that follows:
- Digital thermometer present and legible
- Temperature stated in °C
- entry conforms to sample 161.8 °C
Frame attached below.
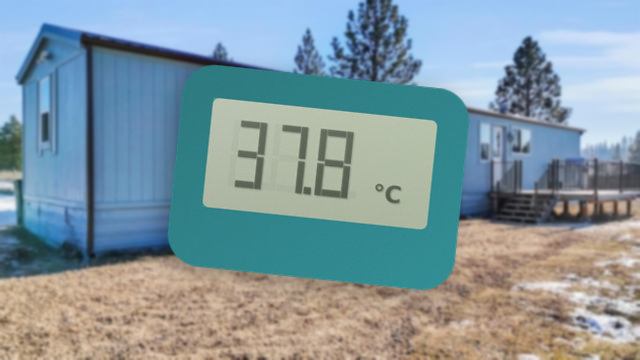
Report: 37.8 °C
